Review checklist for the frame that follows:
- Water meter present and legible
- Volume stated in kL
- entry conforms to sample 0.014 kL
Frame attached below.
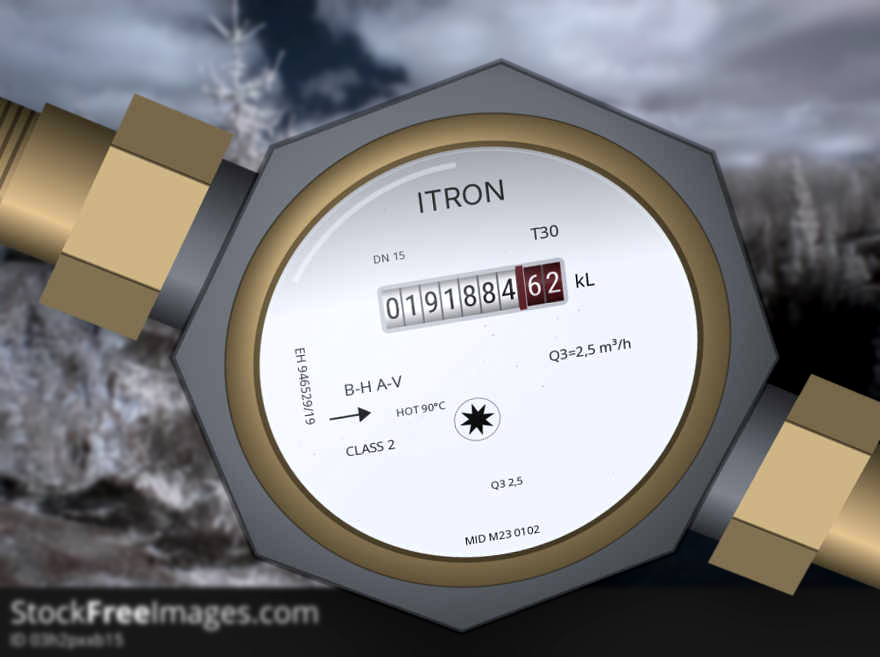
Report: 191884.62 kL
